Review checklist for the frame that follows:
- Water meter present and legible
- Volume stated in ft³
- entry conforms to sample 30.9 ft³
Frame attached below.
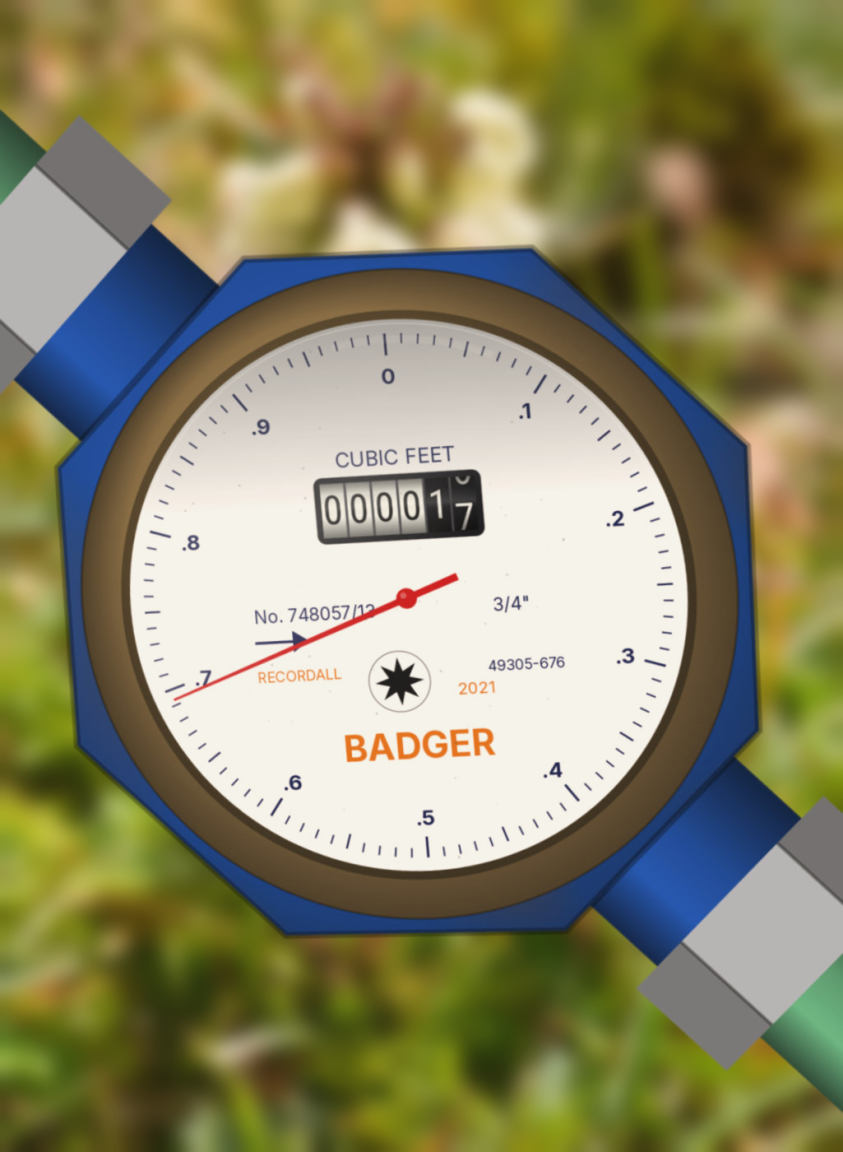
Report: 16.69 ft³
